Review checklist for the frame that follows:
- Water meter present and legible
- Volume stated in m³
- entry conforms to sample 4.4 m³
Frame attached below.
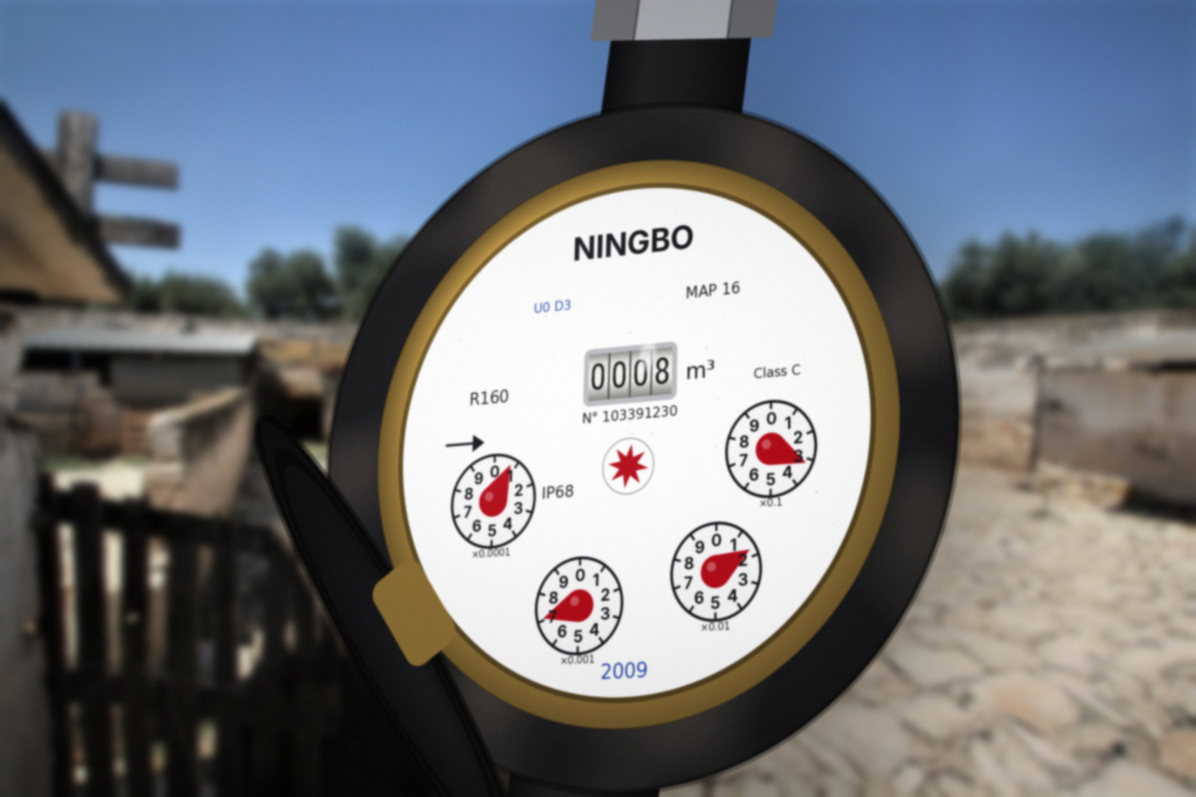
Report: 8.3170 m³
